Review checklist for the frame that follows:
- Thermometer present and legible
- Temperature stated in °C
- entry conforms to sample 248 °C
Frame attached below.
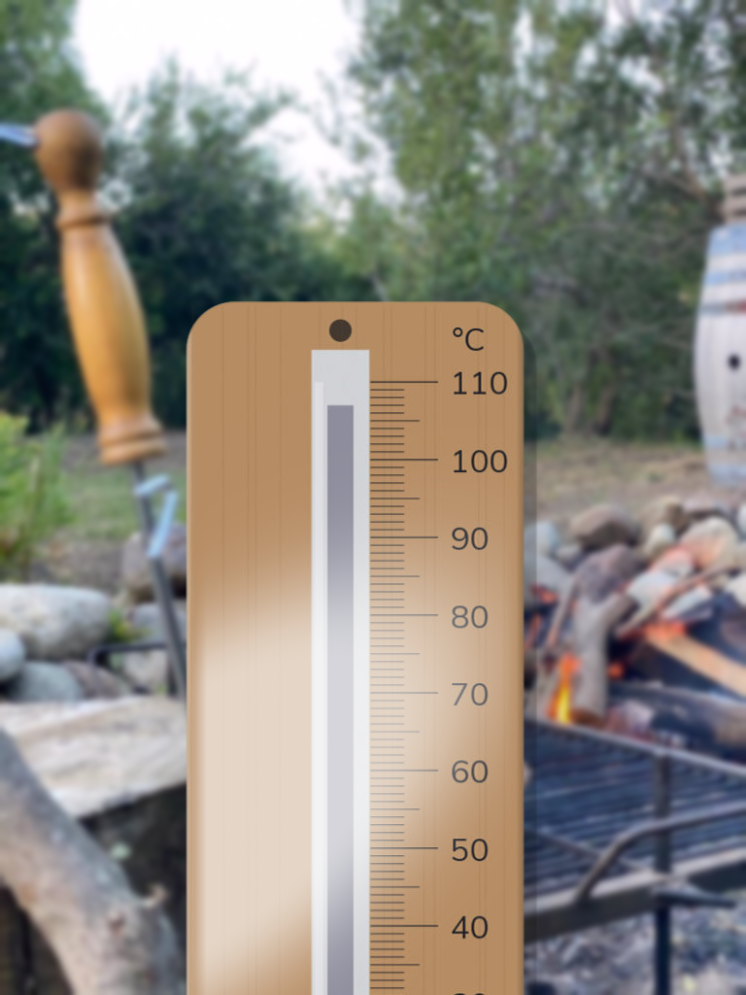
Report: 107 °C
